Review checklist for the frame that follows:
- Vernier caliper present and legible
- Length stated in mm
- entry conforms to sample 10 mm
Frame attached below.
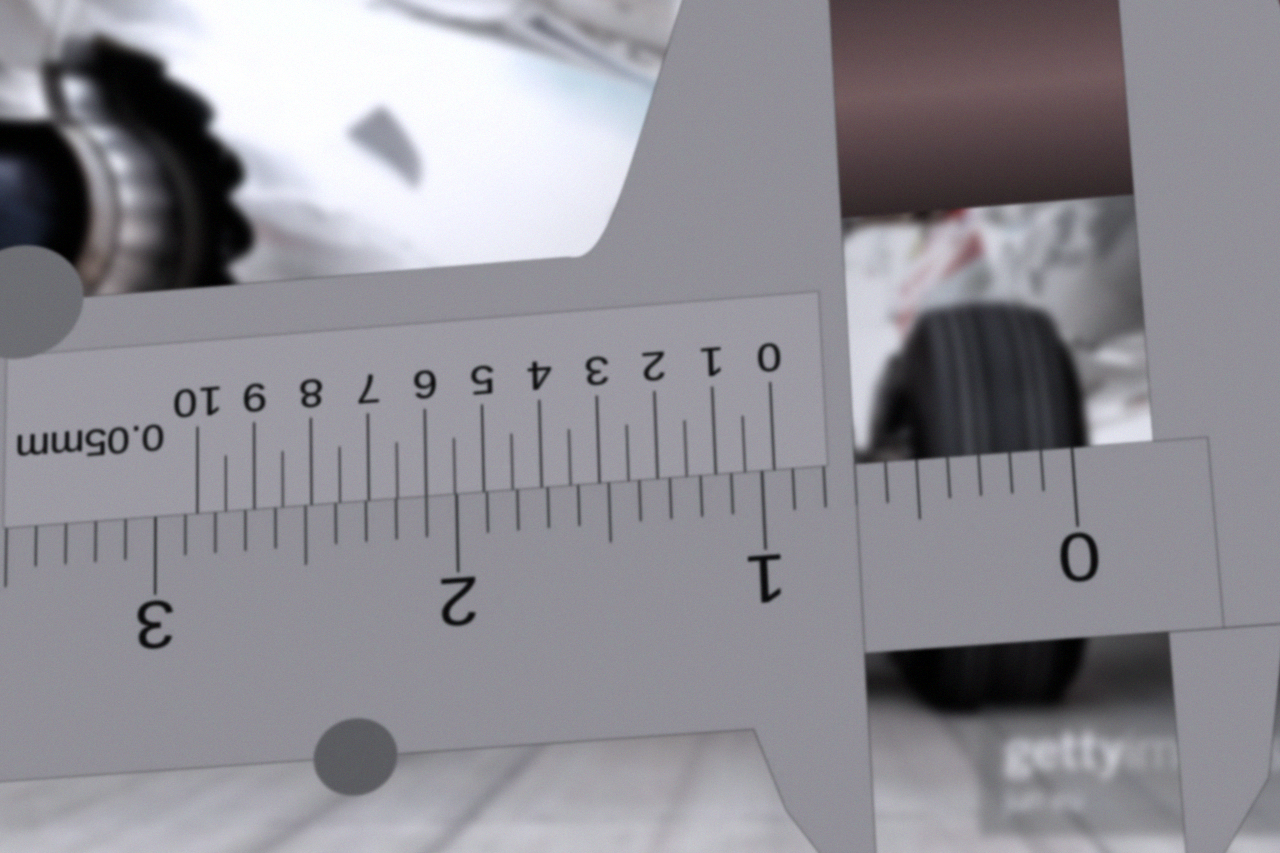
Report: 9.6 mm
